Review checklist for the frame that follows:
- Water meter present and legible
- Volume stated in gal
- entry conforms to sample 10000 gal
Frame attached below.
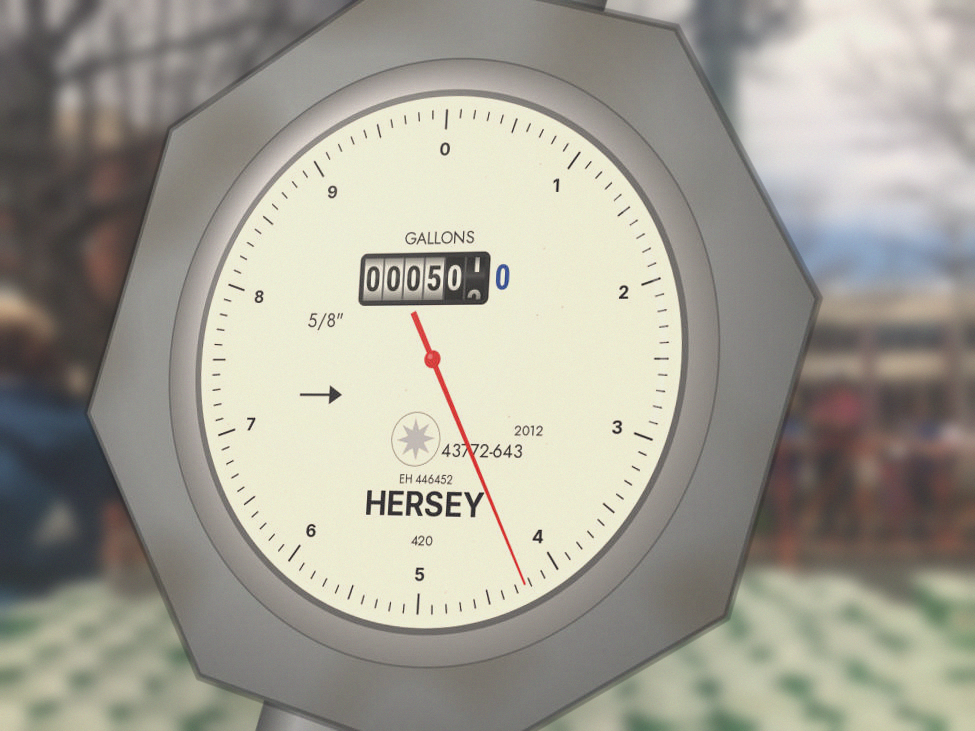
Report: 5014.2 gal
